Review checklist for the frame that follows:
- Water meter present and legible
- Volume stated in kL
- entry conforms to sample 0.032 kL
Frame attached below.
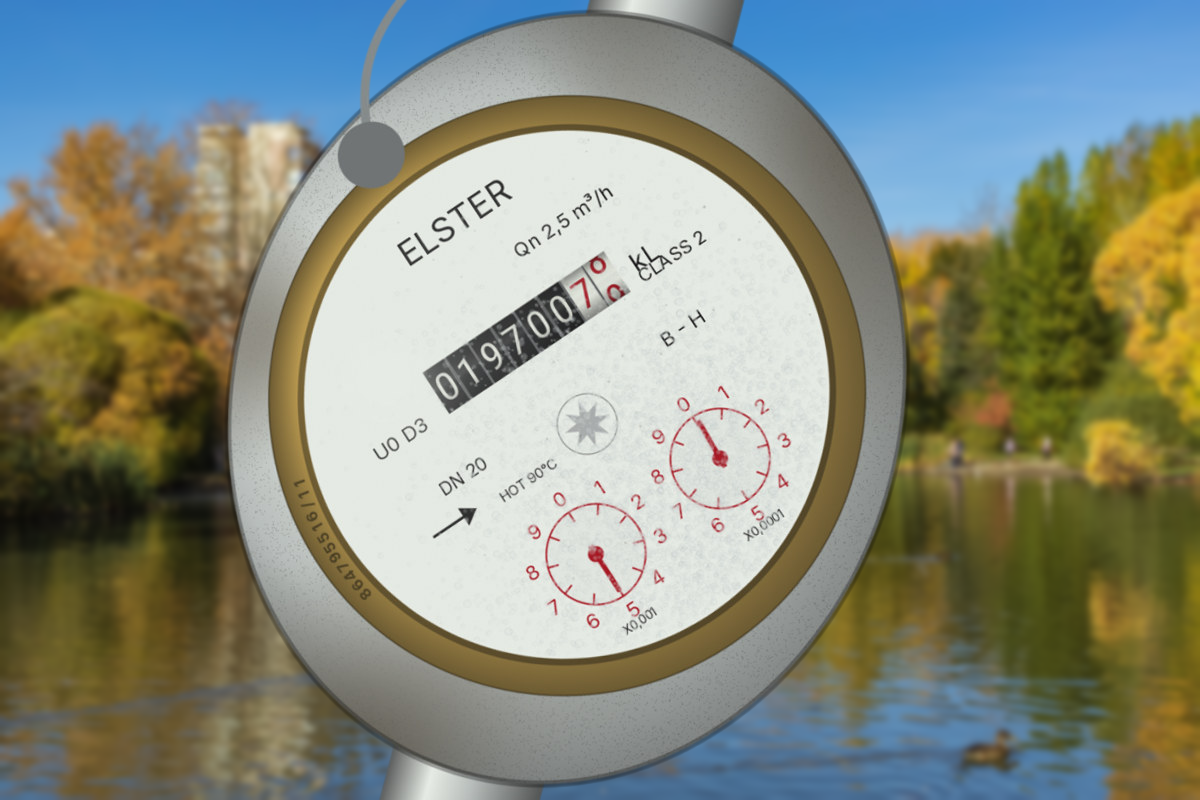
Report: 19700.7850 kL
